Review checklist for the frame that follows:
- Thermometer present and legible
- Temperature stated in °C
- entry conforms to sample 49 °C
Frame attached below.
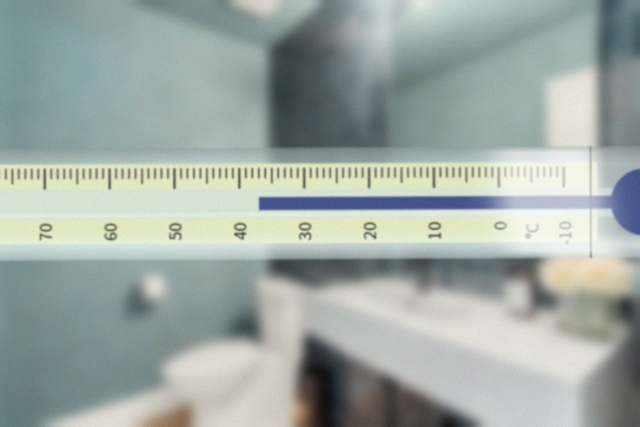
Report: 37 °C
